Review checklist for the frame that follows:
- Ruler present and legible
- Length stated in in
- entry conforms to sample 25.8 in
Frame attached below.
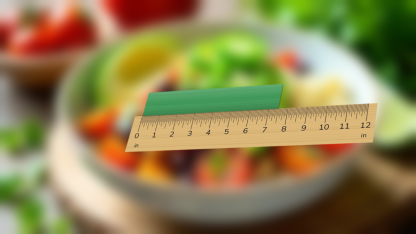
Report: 7.5 in
